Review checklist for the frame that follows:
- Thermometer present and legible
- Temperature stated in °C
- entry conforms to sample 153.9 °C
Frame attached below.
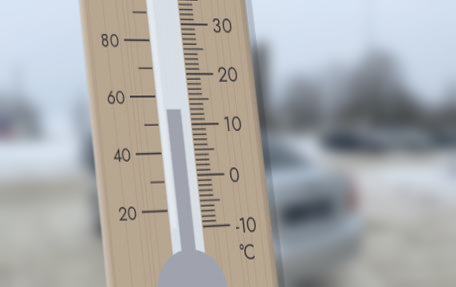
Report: 13 °C
